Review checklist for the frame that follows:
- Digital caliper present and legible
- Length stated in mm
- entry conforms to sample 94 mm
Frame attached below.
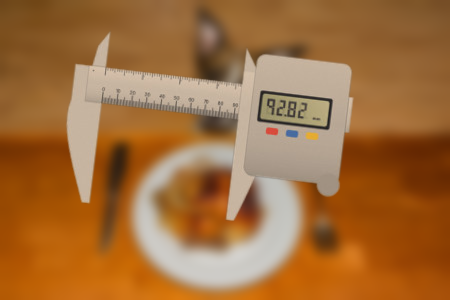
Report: 92.82 mm
